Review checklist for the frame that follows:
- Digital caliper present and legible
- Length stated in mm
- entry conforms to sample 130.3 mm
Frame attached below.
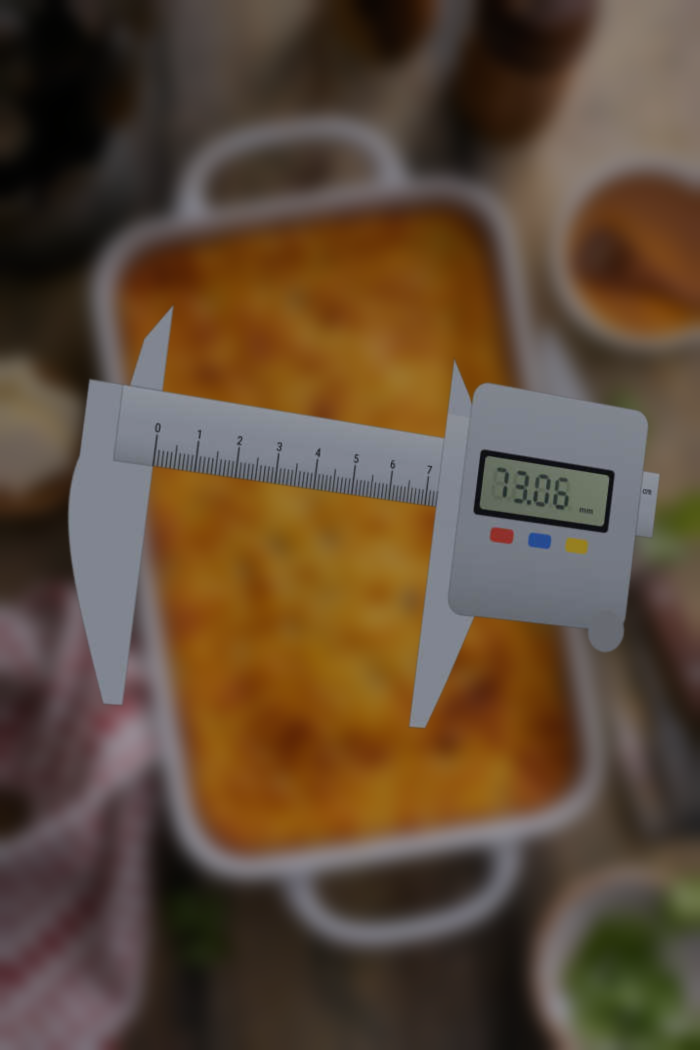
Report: 73.06 mm
